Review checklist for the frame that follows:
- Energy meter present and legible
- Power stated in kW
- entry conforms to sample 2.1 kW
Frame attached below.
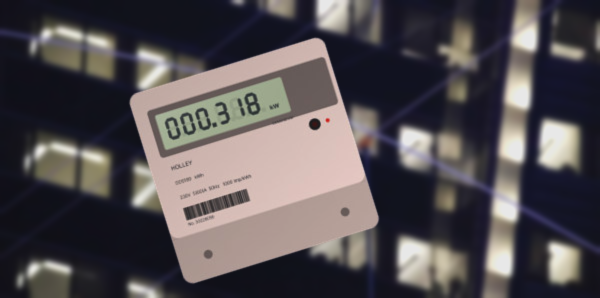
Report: 0.318 kW
